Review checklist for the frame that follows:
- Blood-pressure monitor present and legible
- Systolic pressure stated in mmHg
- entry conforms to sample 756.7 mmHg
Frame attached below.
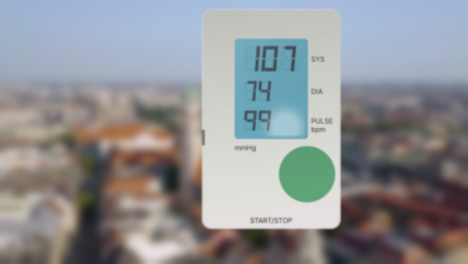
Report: 107 mmHg
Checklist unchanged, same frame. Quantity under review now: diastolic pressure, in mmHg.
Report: 74 mmHg
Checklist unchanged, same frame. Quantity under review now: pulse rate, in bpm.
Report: 99 bpm
